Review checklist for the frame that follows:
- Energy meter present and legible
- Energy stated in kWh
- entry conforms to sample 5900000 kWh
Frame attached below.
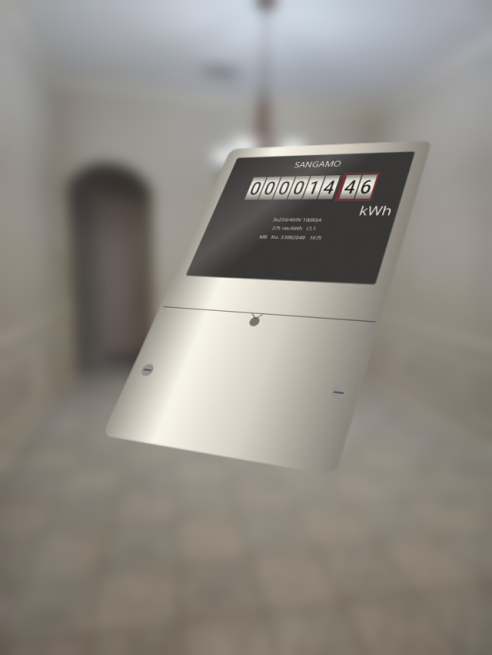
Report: 14.46 kWh
